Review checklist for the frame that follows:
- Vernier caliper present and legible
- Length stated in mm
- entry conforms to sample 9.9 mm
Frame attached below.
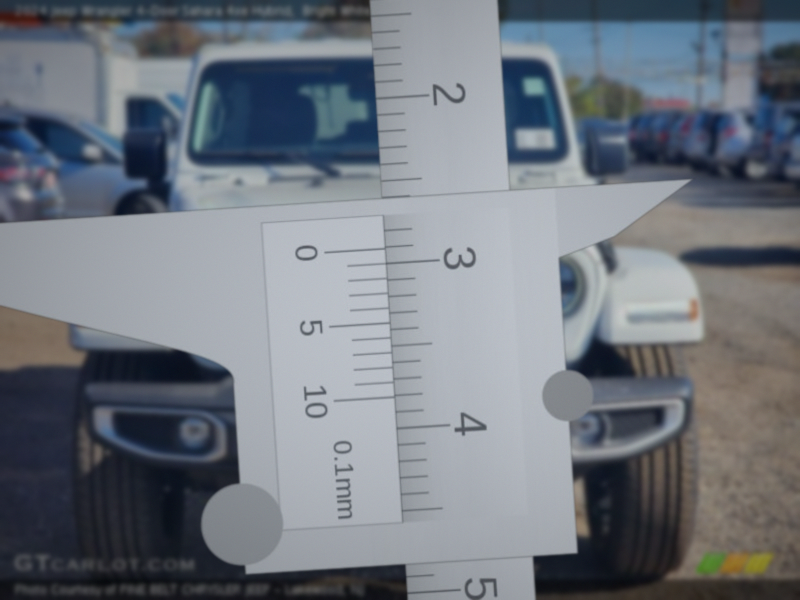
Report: 29.1 mm
